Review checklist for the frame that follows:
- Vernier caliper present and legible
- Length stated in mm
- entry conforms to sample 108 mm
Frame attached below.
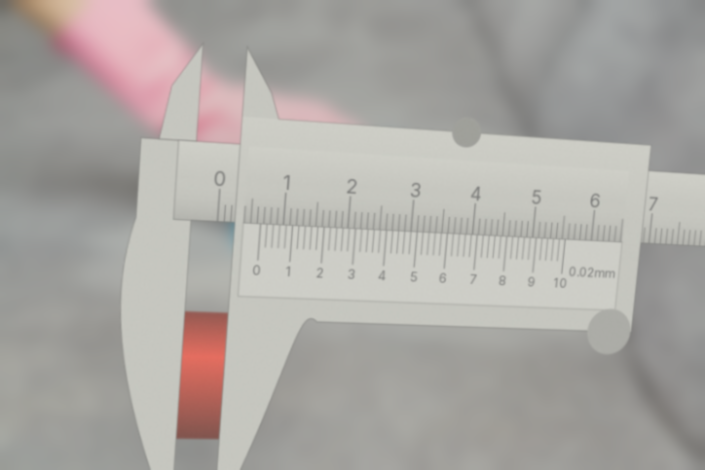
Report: 6.5 mm
